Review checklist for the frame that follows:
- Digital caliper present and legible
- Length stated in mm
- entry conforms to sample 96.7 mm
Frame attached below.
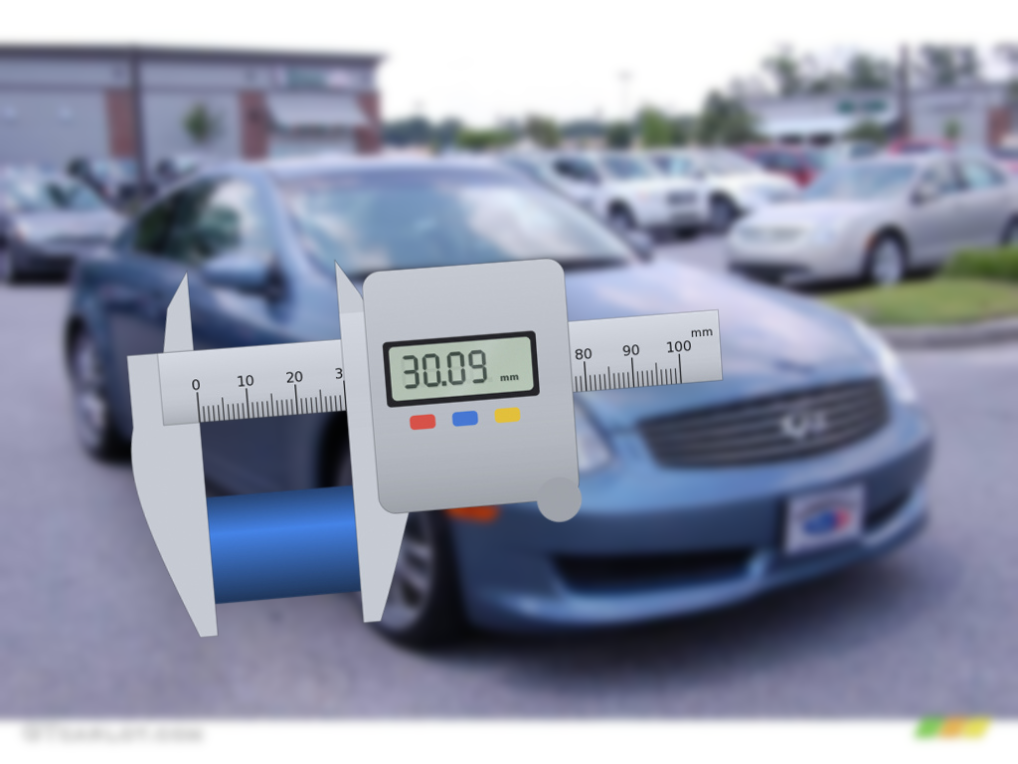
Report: 30.09 mm
